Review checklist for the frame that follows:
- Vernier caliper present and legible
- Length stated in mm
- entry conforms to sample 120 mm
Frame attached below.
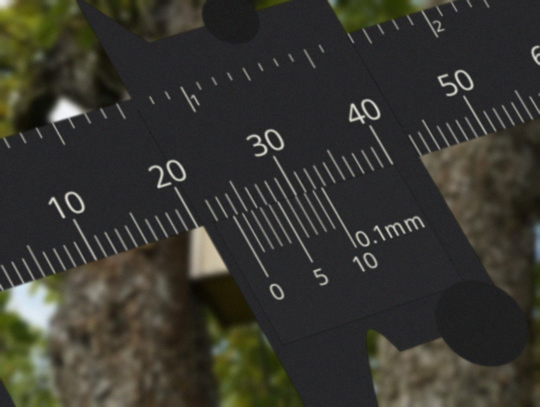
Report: 23.6 mm
